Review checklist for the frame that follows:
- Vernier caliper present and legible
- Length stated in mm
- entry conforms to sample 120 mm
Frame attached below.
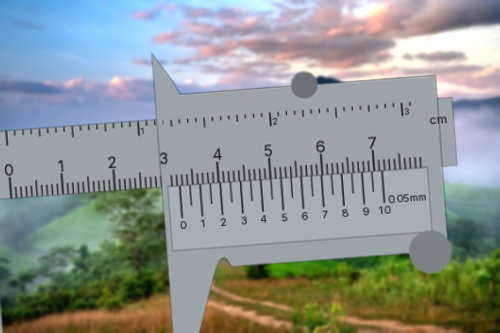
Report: 32.5 mm
